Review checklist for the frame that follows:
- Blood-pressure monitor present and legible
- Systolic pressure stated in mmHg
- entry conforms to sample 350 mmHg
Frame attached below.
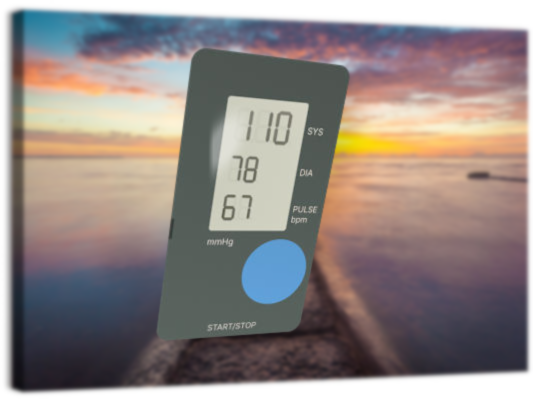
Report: 110 mmHg
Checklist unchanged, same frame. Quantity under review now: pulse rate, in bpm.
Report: 67 bpm
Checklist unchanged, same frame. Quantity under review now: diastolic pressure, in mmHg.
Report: 78 mmHg
